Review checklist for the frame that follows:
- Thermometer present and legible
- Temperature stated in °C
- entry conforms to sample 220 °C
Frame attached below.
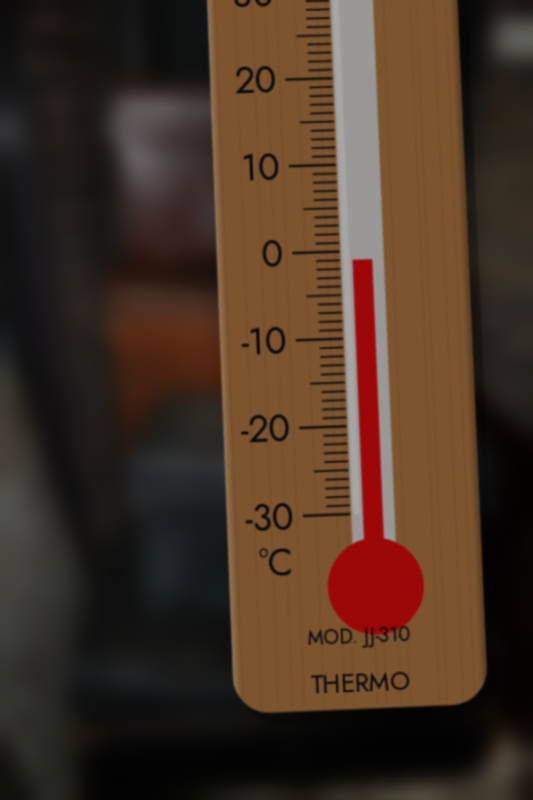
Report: -1 °C
